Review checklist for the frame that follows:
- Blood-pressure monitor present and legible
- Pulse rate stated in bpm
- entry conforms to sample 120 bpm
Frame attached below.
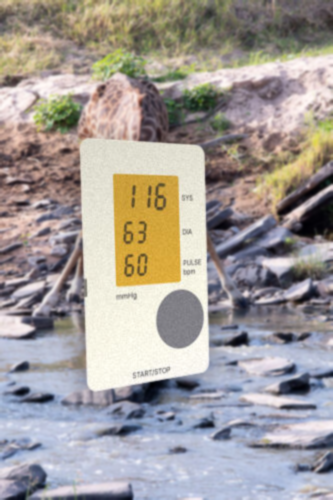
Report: 60 bpm
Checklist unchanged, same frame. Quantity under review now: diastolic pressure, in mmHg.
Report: 63 mmHg
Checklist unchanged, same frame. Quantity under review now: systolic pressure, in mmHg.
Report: 116 mmHg
